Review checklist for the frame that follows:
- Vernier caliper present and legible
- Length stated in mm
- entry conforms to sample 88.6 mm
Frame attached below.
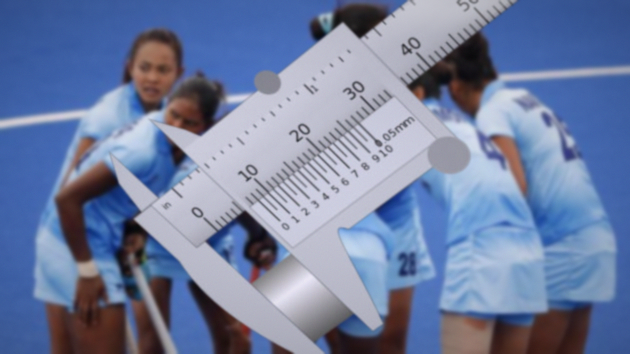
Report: 8.0 mm
